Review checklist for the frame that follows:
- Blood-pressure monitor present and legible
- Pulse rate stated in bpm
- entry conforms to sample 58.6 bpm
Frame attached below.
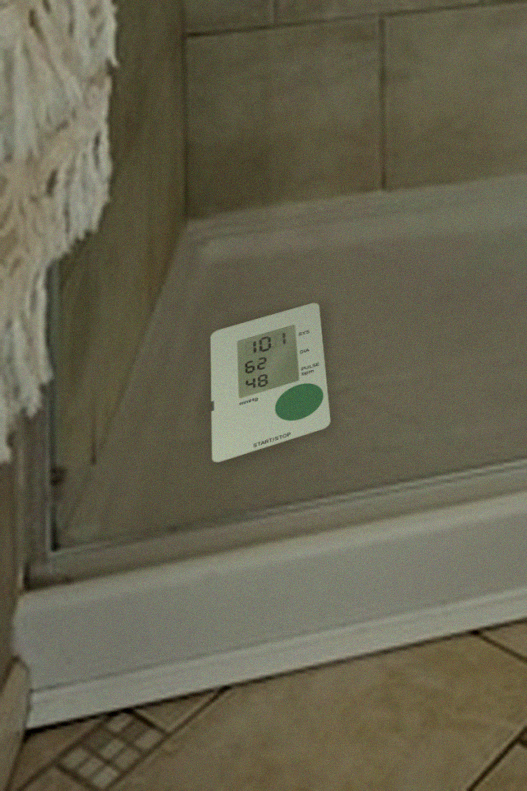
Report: 48 bpm
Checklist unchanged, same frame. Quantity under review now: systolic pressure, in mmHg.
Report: 101 mmHg
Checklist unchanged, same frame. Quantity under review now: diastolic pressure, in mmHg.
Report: 62 mmHg
